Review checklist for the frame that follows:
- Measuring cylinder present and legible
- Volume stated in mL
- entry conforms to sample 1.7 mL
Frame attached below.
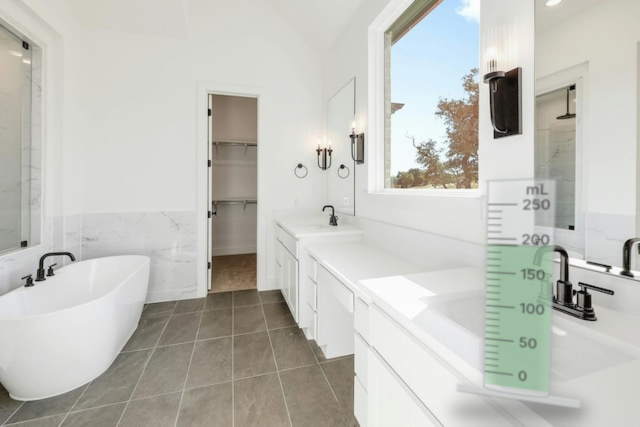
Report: 190 mL
